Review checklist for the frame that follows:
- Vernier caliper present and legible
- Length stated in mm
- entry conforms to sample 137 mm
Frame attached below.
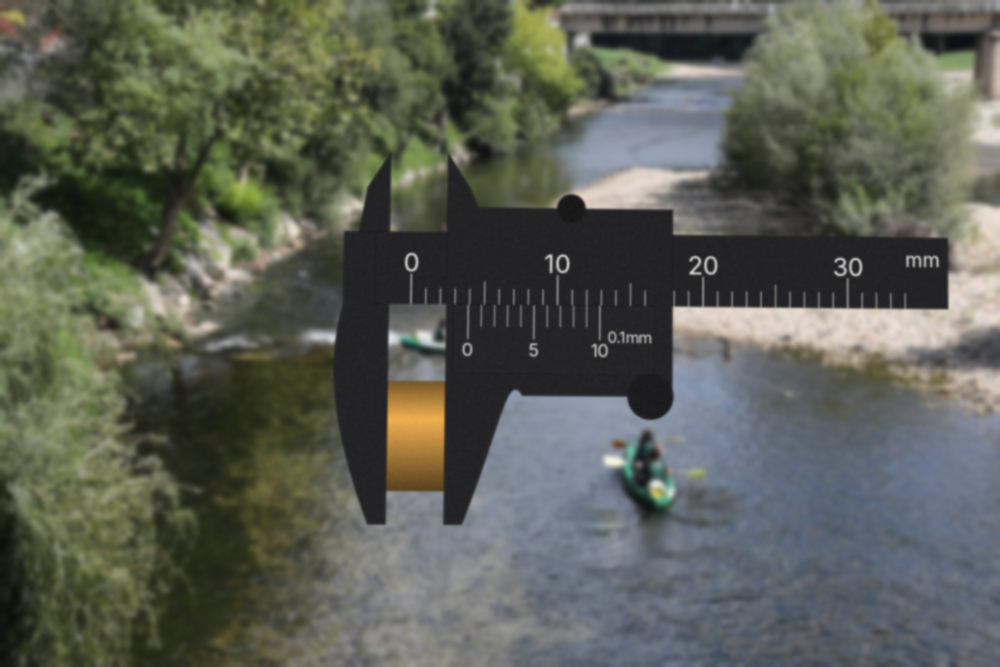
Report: 3.9 mm
